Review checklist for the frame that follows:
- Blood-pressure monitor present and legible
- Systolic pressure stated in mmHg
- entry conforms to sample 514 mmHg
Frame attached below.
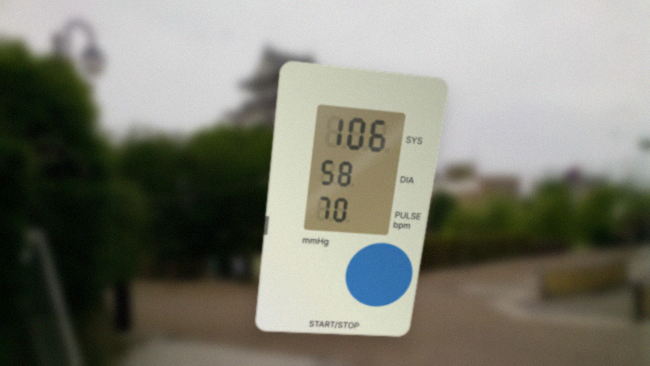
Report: 106 mmHg
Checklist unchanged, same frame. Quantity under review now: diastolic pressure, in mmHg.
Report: 58 mmHg
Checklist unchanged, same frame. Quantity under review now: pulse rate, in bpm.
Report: 70 bpm
